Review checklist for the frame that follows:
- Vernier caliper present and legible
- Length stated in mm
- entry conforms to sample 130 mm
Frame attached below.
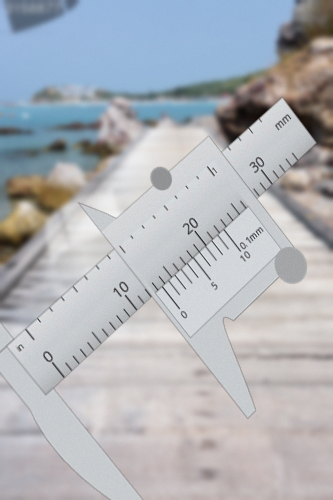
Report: 13.6 mm
